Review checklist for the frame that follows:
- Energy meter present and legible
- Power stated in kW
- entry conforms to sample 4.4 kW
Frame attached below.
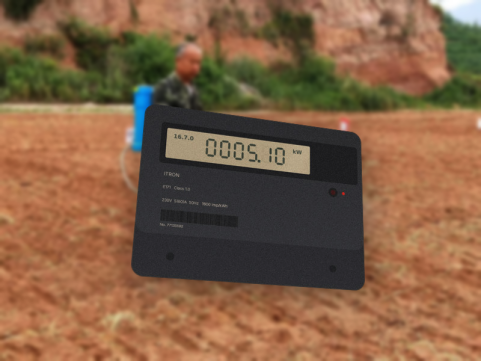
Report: 5.10 kW
